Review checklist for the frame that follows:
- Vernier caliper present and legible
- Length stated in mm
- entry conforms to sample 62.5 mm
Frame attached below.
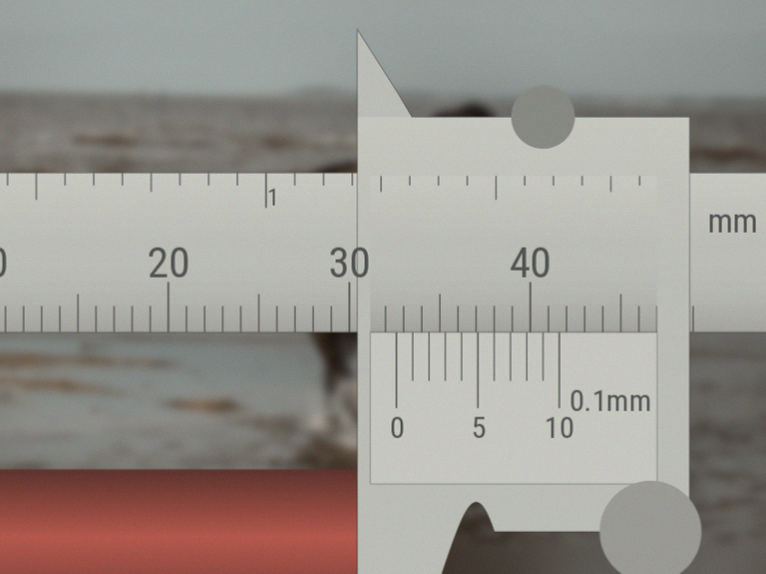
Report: 32.6 mm
